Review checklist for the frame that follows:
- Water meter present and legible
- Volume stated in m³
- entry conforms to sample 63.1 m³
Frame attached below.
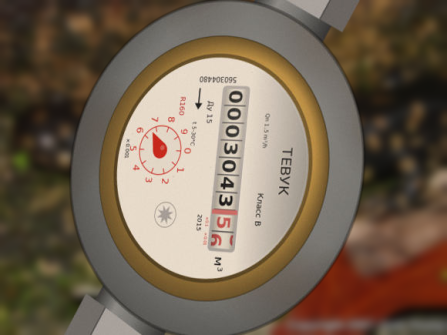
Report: 3043.556 m³
